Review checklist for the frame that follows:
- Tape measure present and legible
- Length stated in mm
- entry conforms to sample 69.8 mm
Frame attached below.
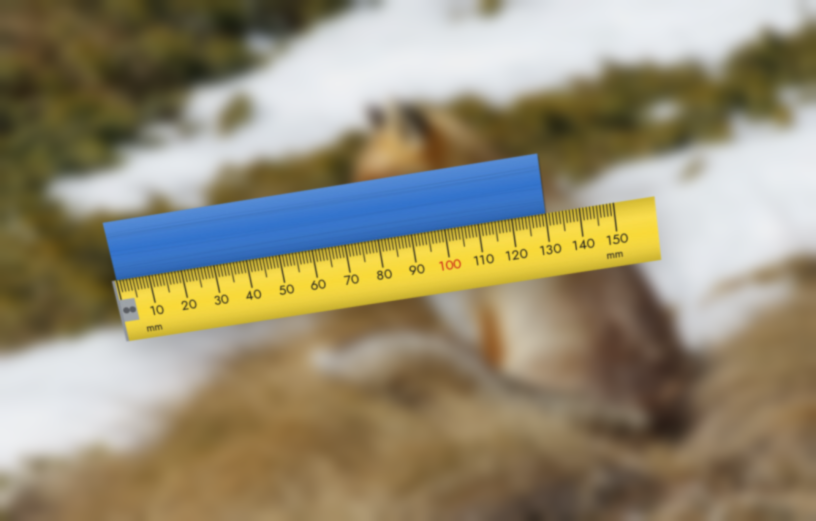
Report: 130 mm
